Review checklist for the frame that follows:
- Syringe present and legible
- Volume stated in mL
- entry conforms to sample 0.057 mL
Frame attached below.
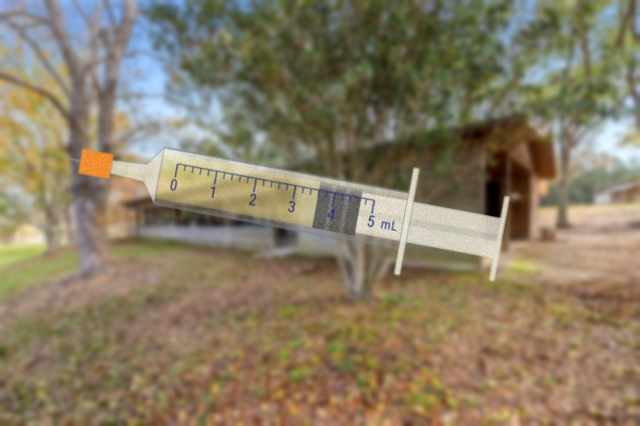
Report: 3.6 mL
